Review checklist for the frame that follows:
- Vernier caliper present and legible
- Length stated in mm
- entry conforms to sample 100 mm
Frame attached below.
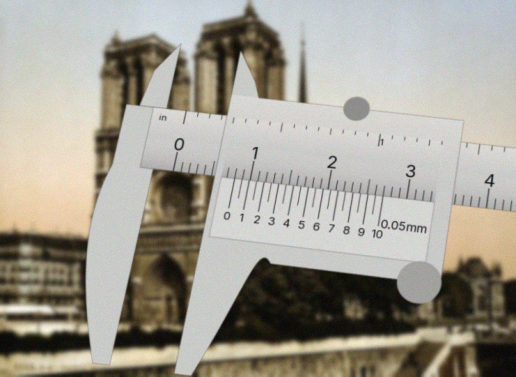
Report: 8.0 mm
